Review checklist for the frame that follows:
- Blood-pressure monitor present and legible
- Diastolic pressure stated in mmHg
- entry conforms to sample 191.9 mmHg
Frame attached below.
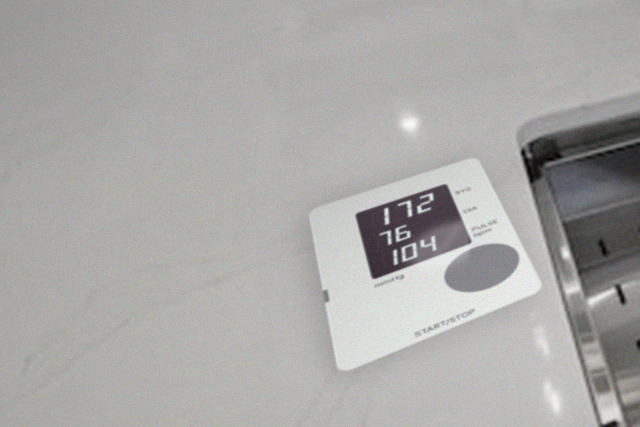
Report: 76 mmHg
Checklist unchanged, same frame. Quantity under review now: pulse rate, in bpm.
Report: 104 bpm
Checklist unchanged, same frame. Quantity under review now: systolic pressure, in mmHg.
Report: 172 mmHg
